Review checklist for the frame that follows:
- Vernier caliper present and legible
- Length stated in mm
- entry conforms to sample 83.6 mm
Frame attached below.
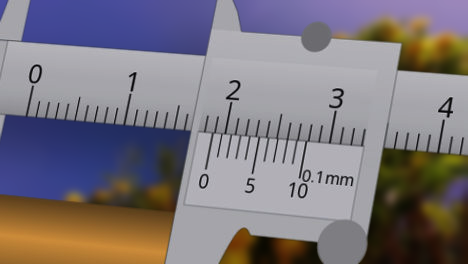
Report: 18.8 mm
